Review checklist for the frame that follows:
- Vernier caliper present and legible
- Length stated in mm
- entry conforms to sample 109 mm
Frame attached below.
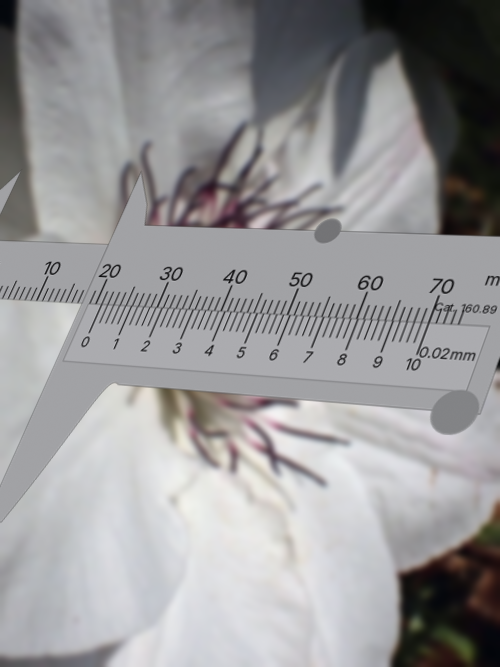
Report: 21.0 mm
